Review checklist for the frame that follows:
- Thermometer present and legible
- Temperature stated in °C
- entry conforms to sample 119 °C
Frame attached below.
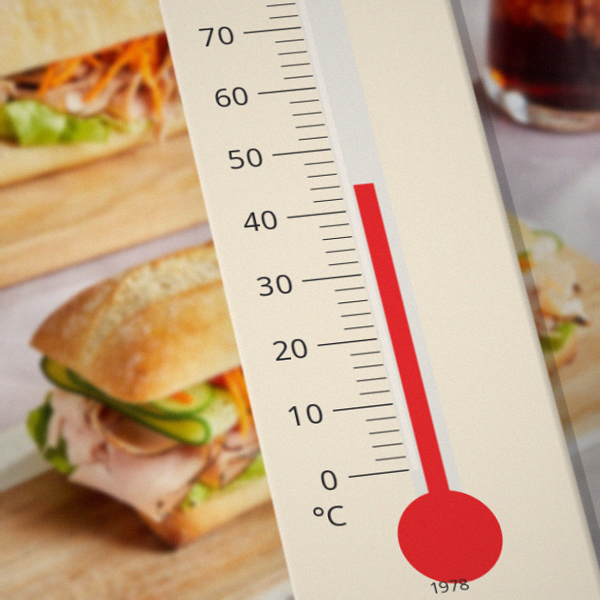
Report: 44 °C
